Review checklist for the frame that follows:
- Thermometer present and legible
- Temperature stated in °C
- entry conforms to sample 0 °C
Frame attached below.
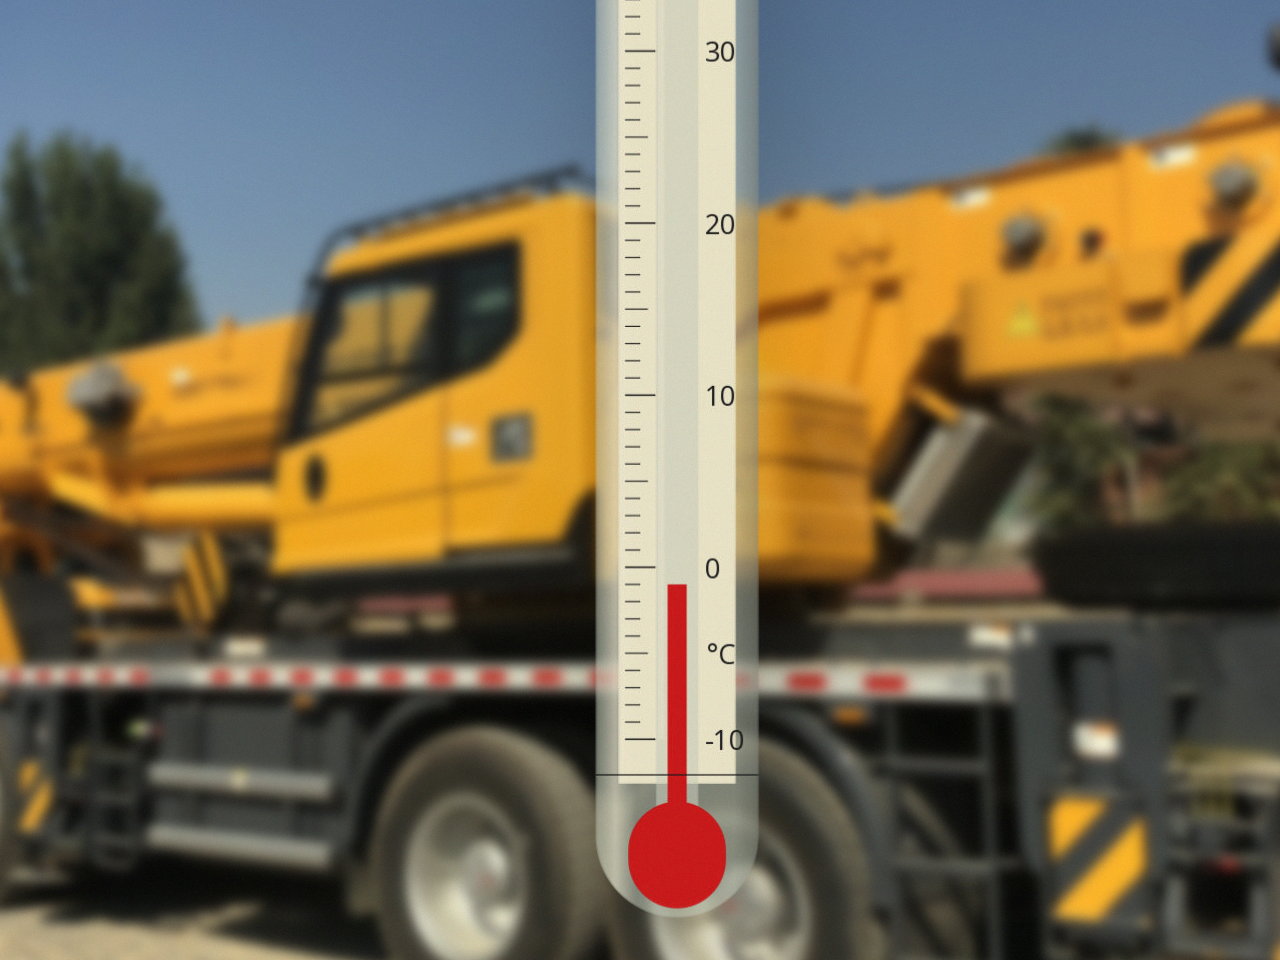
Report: -1 °C
